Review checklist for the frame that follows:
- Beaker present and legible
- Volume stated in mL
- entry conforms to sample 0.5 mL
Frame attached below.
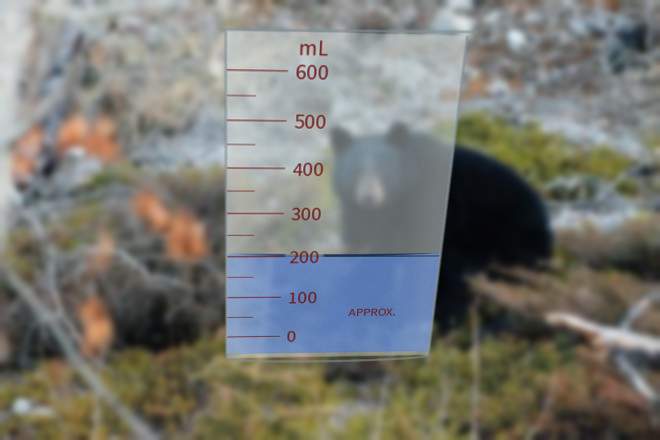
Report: 200 mL
